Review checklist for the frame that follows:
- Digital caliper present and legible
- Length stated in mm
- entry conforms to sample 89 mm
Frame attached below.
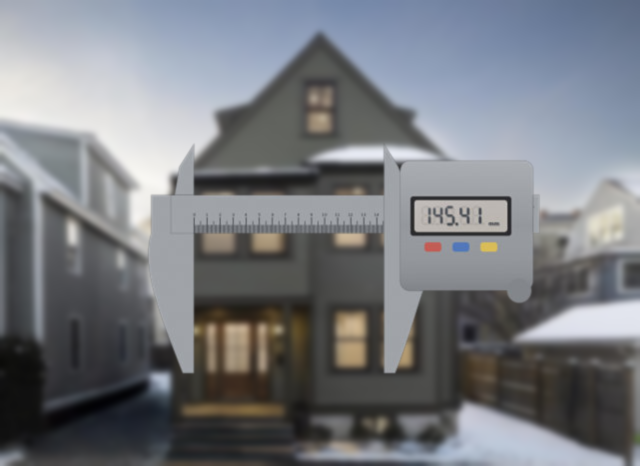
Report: 145.41 mm
